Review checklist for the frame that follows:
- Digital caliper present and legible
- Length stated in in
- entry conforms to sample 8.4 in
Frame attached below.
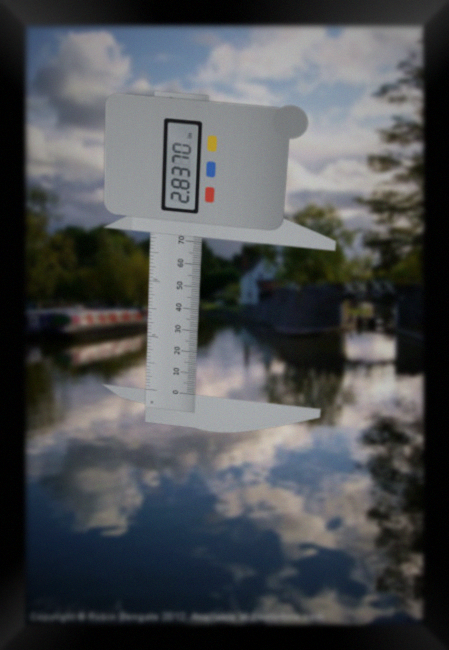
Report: 2.8370 in
